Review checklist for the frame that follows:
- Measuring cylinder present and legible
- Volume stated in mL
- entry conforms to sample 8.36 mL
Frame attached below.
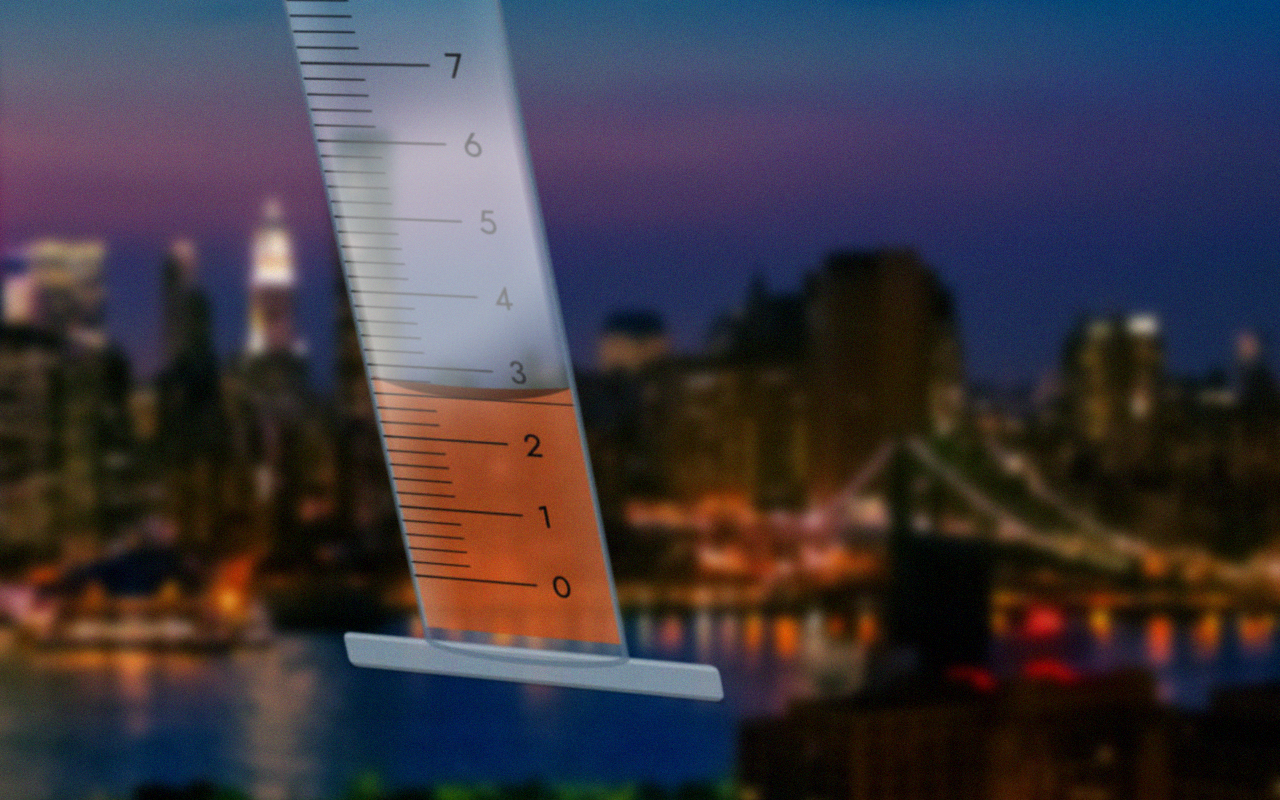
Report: 2.6 mL
